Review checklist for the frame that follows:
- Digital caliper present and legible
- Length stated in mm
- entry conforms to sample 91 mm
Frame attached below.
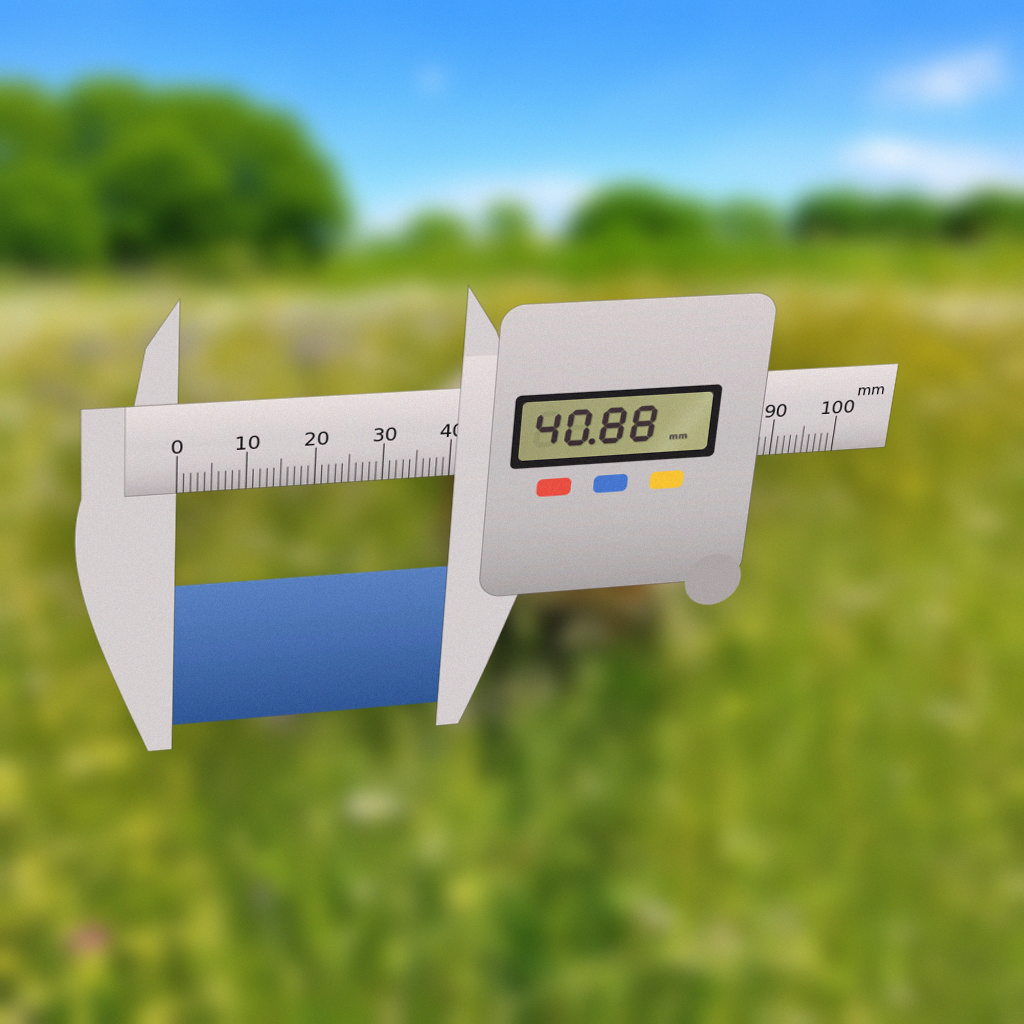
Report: 40.88 mm
